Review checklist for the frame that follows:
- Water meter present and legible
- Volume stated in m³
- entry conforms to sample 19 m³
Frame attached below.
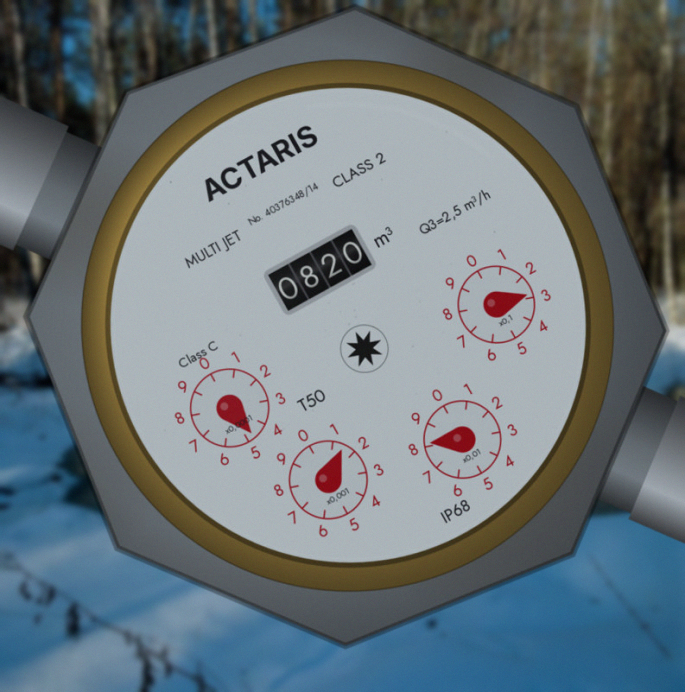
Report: 820.2814 m³
